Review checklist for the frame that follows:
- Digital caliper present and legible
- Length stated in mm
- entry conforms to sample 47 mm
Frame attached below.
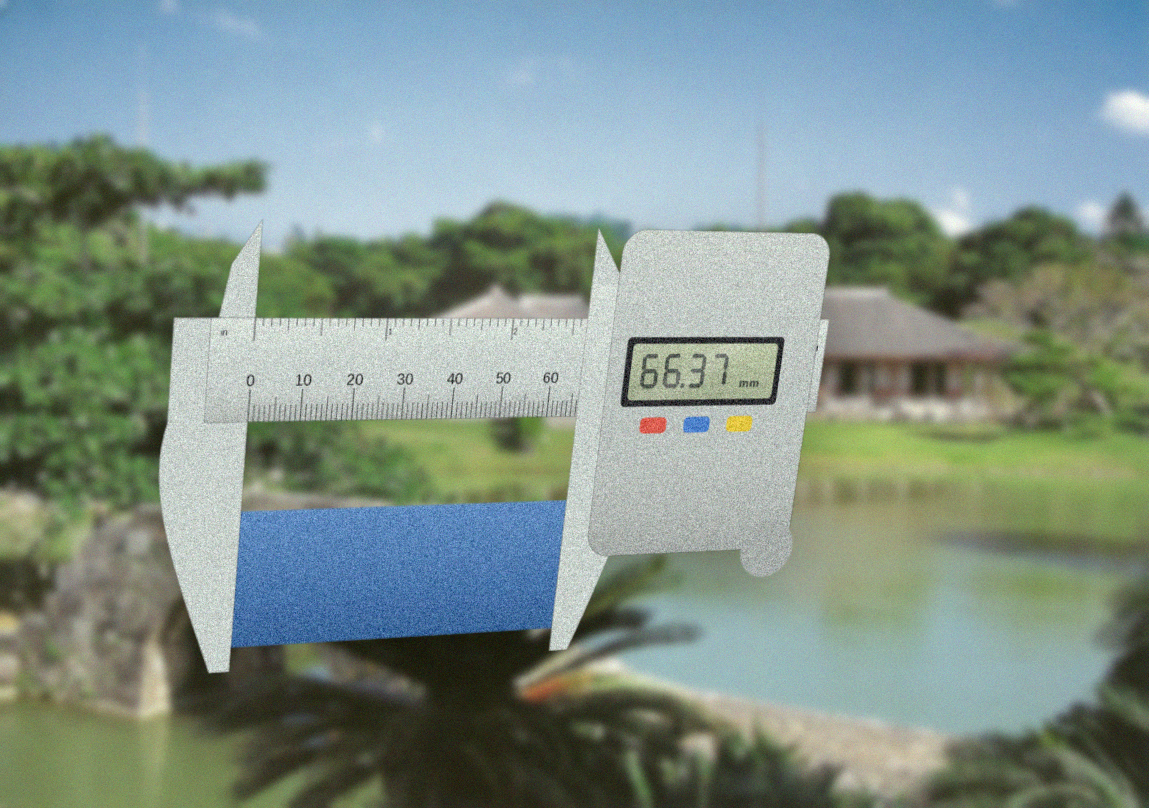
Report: 66.37 mm
